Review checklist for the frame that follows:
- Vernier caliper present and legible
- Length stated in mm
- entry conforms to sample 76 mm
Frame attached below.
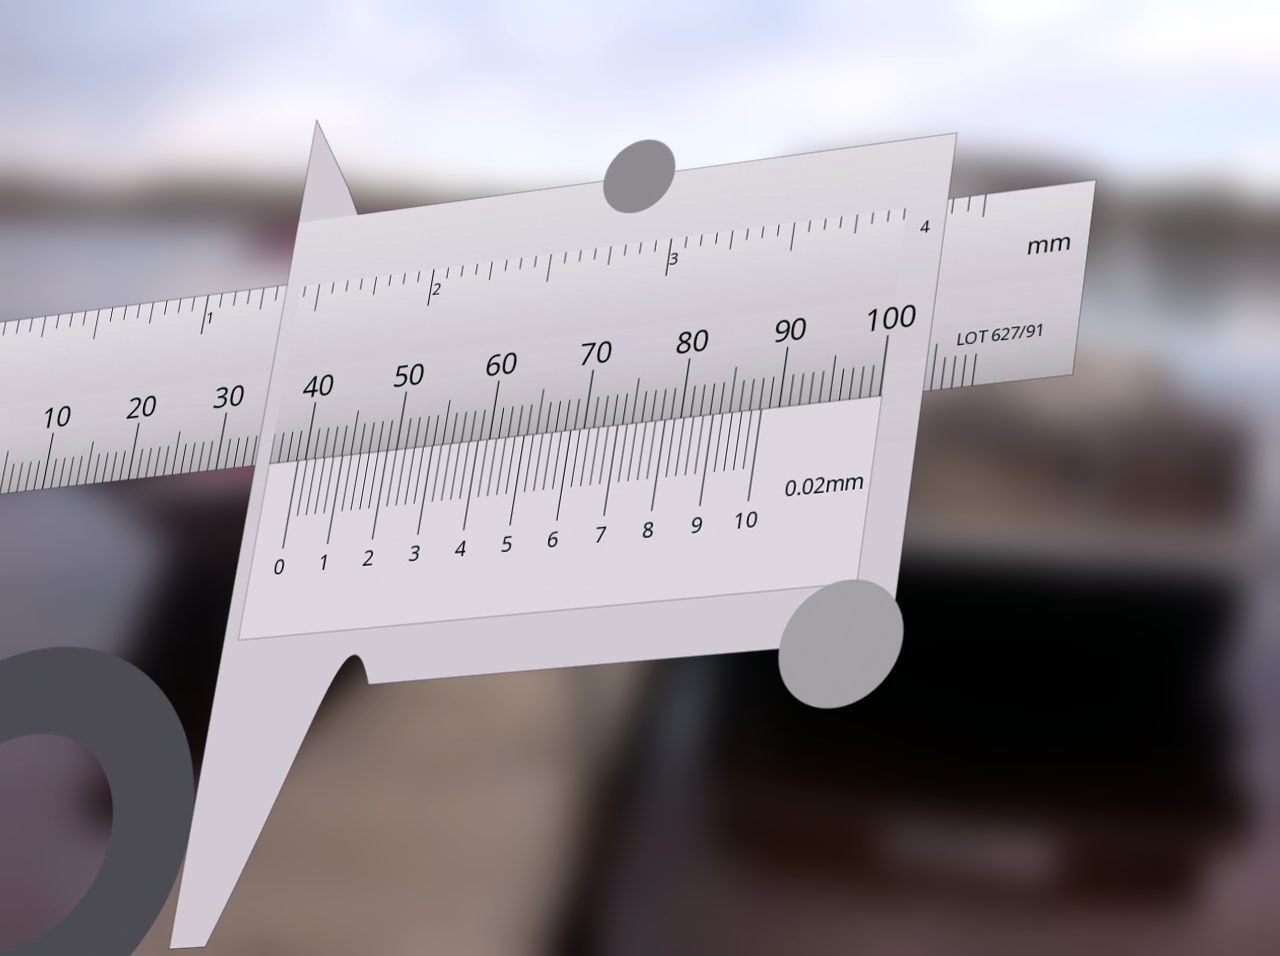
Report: 39.2 mm
